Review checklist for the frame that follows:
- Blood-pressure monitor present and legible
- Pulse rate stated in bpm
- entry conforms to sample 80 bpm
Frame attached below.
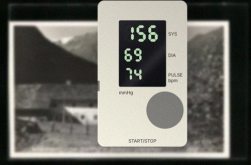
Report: 74 bpm
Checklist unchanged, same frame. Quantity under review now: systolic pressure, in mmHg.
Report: 156 mmHg
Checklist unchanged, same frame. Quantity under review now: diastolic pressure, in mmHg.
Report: 69 mmHg
